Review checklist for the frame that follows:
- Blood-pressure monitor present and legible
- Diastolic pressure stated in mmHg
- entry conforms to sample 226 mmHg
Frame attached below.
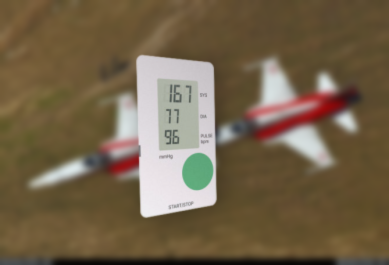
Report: 77 mmHg
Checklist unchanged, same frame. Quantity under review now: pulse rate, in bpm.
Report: 96 bpm
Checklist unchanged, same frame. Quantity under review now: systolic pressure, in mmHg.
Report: 167 mmHg
